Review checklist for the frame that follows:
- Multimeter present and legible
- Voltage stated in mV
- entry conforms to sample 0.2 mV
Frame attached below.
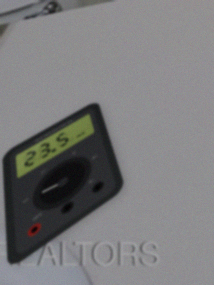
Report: 23.5 mV
